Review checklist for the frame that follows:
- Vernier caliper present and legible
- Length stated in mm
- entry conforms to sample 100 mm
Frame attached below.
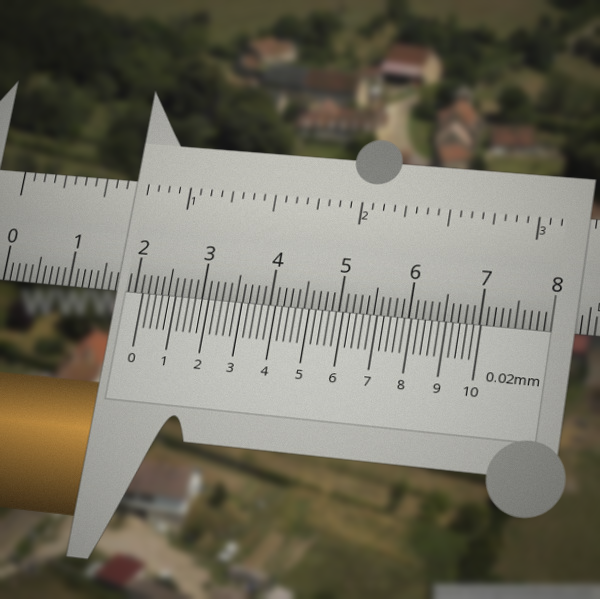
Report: 21.2 mm
